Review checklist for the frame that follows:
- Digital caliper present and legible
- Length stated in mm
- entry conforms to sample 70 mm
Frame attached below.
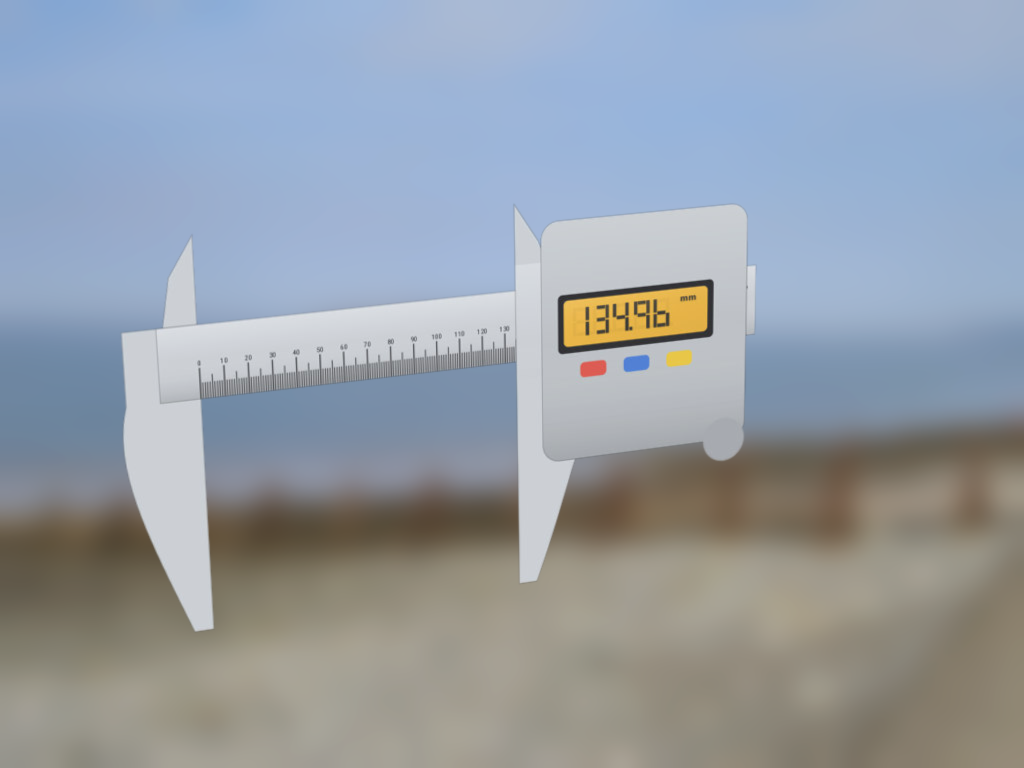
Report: 134.96 mm
